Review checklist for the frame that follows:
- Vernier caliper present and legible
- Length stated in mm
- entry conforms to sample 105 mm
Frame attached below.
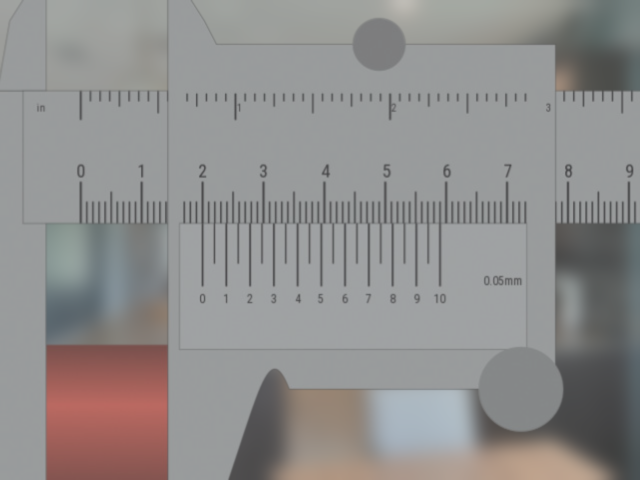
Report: 20.0 mm
